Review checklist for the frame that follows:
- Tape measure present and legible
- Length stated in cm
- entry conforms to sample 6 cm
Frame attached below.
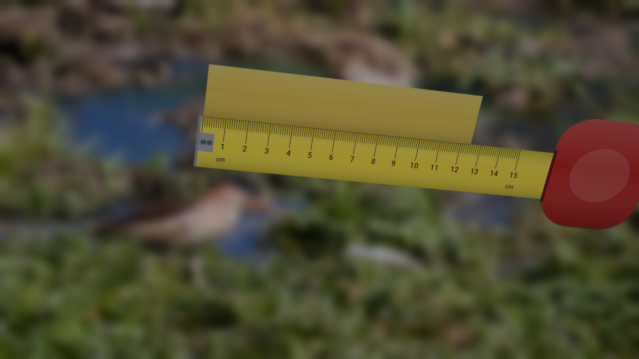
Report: 12.5 cm
